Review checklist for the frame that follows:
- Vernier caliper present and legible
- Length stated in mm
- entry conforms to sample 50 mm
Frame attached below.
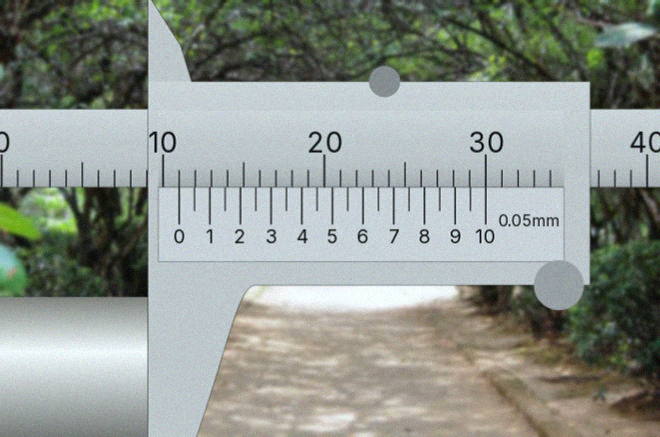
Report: 11.0 mm
